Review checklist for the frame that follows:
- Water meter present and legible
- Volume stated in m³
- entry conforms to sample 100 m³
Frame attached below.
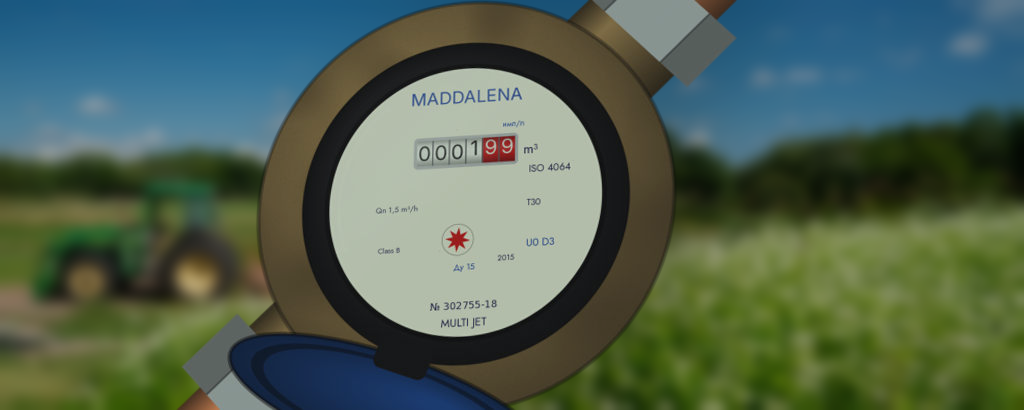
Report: 1.99 m³
